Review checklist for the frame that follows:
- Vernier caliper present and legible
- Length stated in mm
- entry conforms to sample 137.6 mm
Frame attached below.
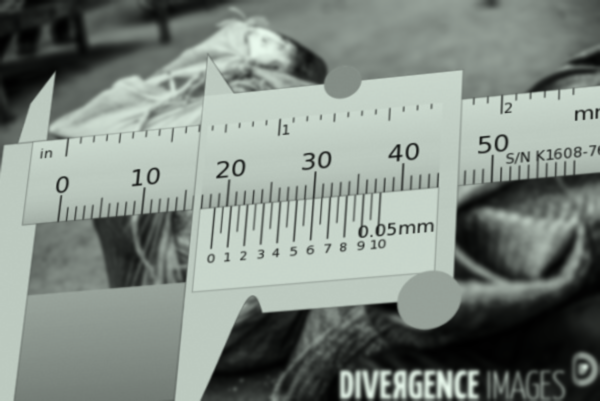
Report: 18.6 mm
